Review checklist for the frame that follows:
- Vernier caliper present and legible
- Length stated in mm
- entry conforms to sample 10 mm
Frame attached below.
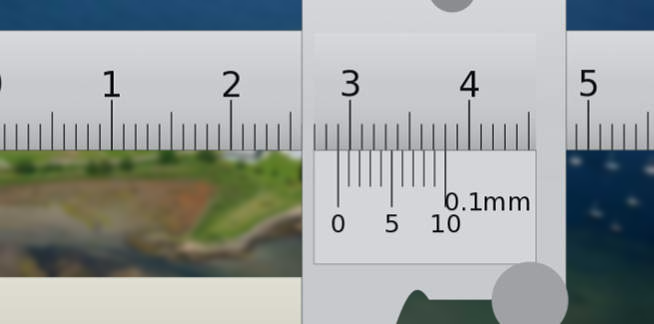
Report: 29.0 mm
